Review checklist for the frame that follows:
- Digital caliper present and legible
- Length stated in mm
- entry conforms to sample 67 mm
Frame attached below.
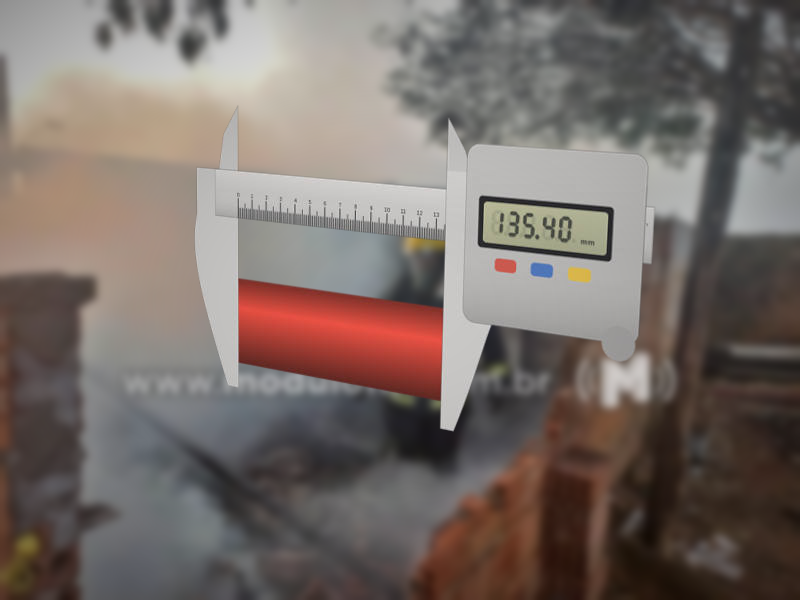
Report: 135.40 mm
